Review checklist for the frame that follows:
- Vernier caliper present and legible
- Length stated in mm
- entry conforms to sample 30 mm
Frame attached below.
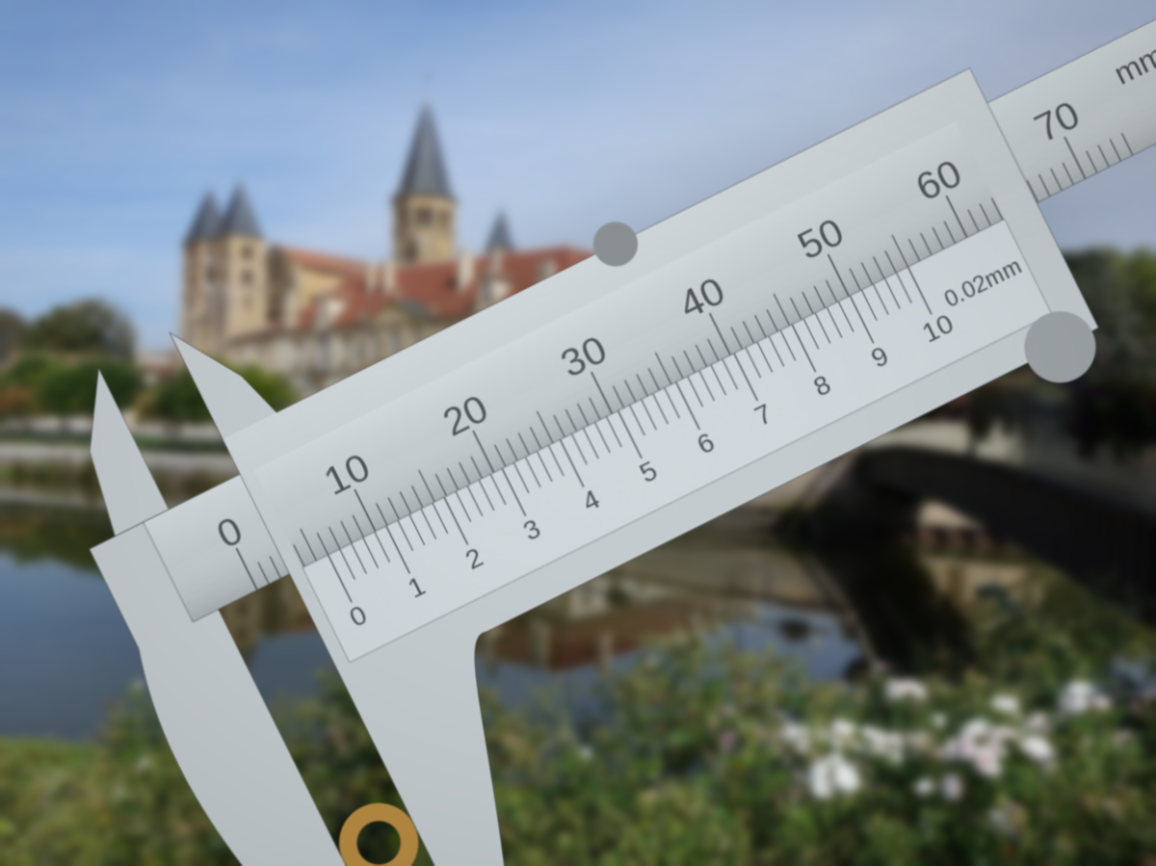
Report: 6.0 mm
